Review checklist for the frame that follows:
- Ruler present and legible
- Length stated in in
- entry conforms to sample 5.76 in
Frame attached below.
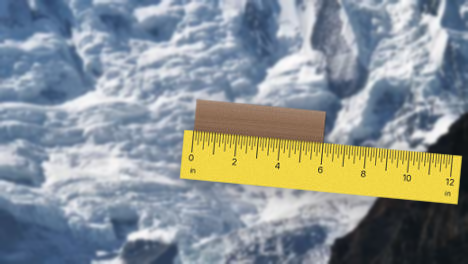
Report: 6 in
